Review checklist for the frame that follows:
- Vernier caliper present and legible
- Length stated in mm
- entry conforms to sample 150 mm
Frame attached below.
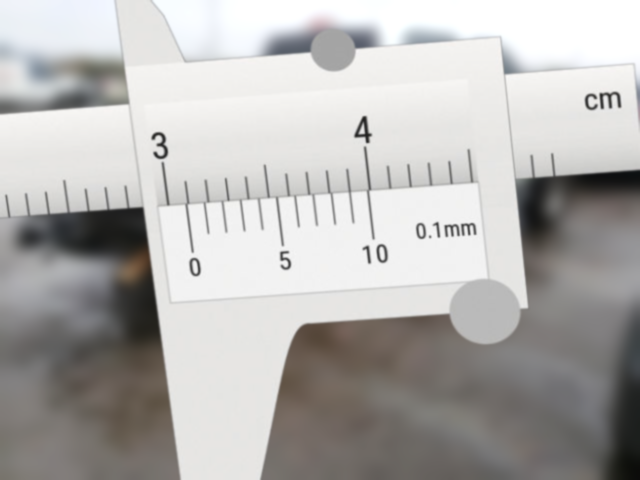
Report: 30.9 mm
